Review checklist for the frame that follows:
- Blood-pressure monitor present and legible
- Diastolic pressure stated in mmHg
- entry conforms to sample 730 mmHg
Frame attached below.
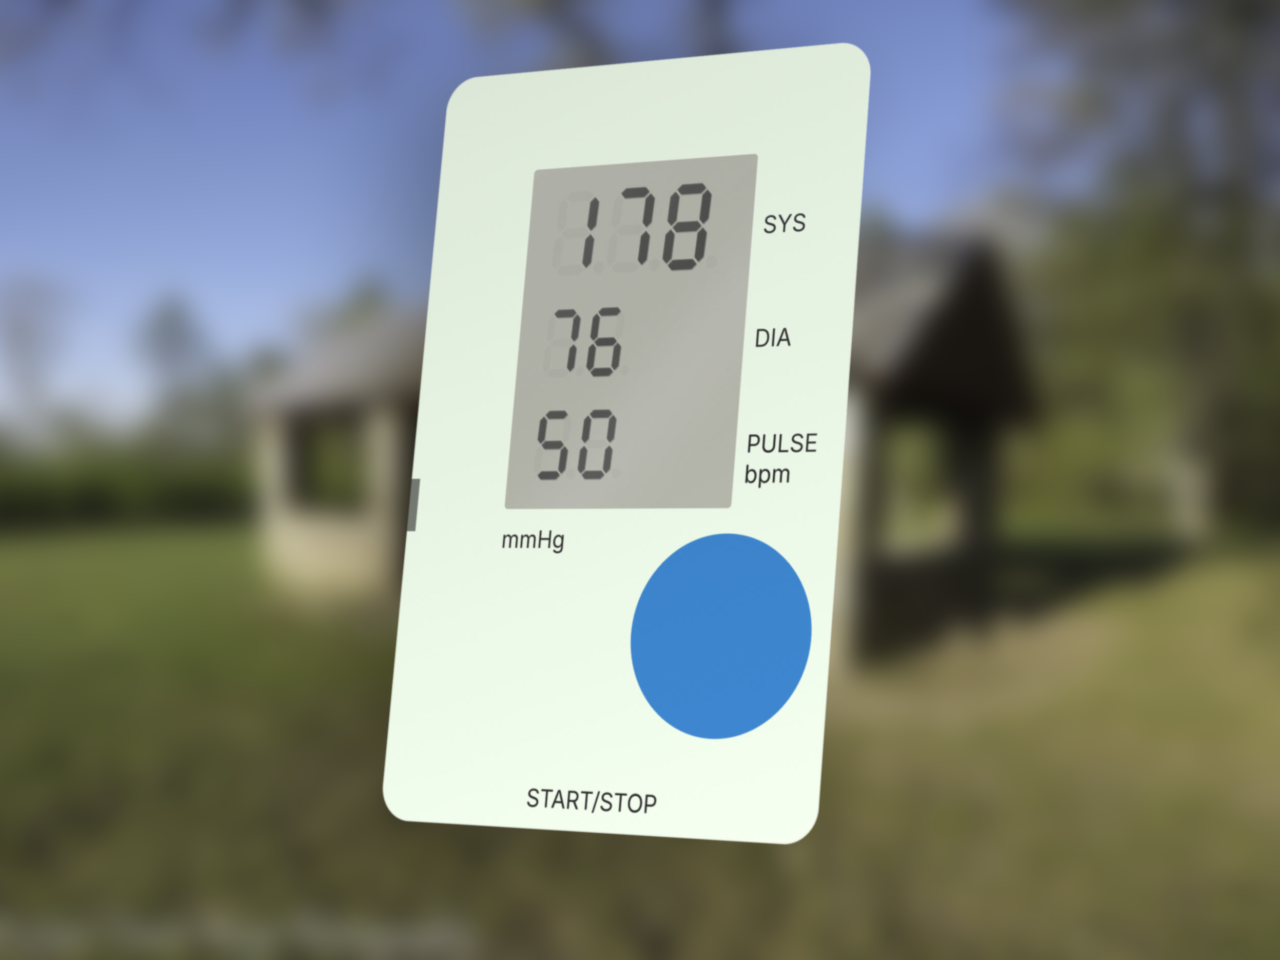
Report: 76 mmHg
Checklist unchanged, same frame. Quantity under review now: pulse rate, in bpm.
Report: 50 bpm
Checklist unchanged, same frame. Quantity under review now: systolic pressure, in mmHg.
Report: 178 mmHg
